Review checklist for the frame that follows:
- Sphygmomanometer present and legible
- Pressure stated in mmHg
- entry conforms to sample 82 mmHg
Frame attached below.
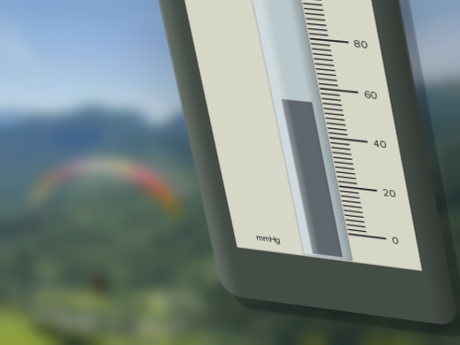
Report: 54 mmHg
